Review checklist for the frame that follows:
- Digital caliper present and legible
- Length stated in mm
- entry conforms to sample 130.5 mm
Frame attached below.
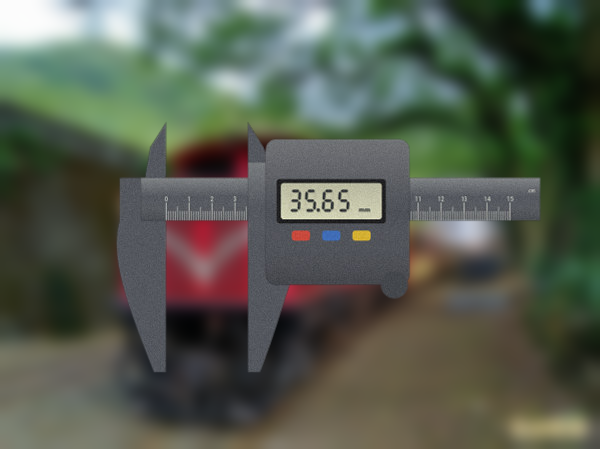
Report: 35.65 mm
